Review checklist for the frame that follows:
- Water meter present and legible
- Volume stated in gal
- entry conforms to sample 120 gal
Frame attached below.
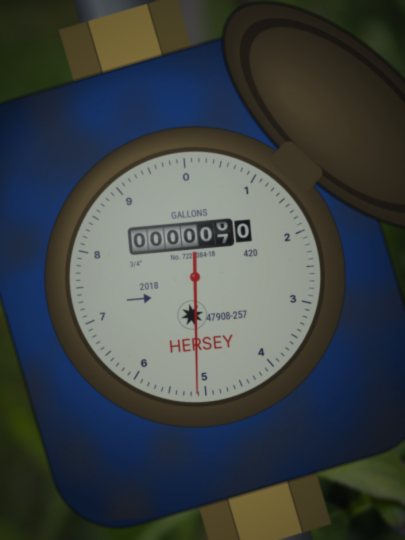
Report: 65.1 gal
